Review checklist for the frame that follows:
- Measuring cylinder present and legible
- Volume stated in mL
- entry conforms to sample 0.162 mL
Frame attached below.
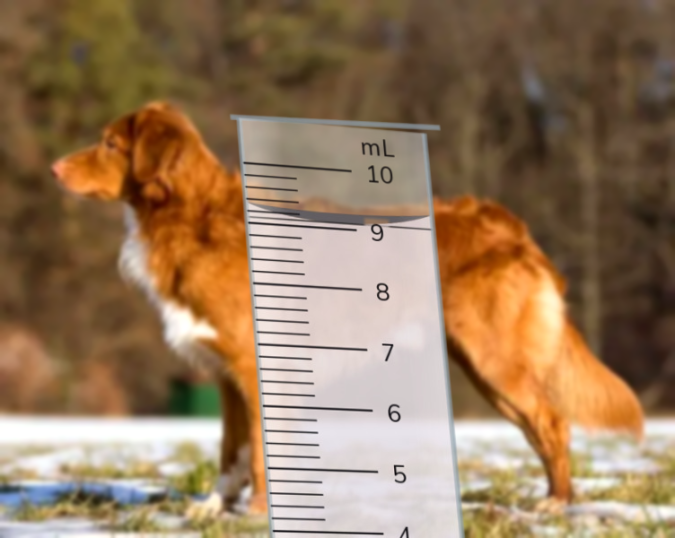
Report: 9.1 mL
